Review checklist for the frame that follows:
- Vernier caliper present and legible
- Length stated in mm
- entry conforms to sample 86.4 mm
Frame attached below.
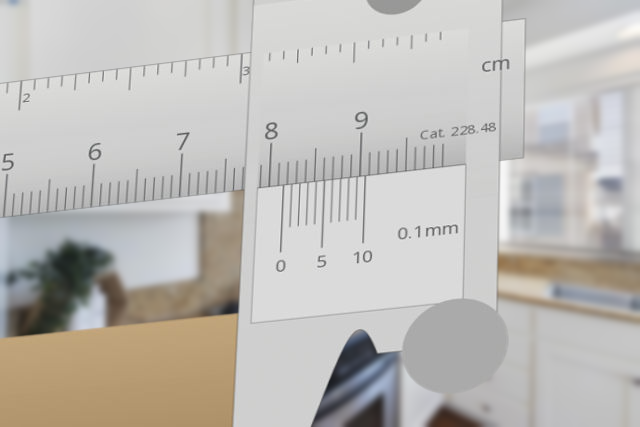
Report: 81.6 mm
